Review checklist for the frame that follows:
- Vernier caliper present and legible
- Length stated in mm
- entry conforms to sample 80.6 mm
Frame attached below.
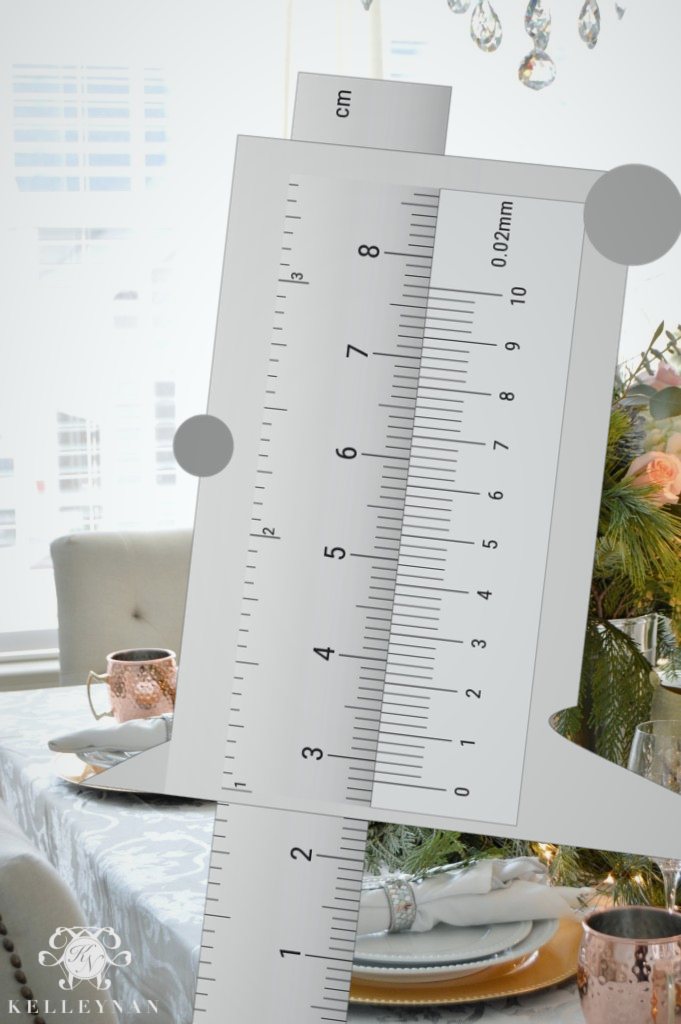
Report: 28.0 mm
